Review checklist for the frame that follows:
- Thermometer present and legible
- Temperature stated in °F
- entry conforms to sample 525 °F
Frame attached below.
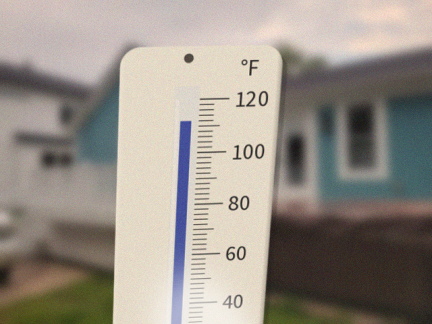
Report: 112 °F
